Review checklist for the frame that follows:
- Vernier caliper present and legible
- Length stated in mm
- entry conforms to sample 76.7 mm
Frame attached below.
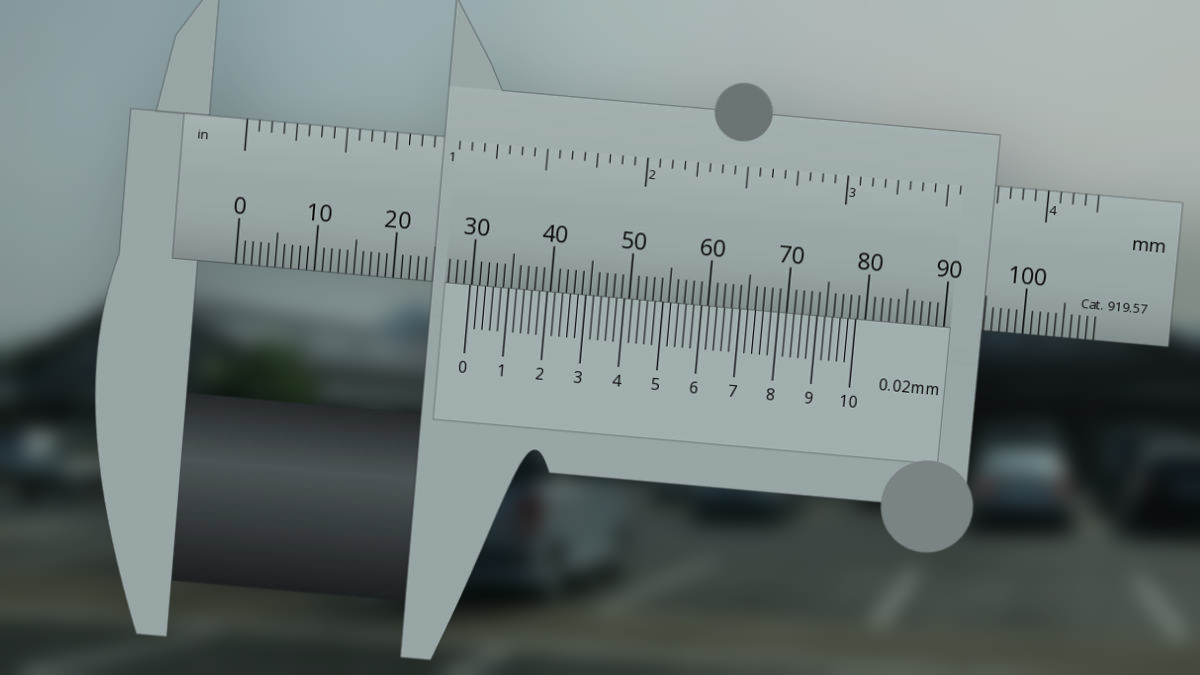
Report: 29.8 mm
